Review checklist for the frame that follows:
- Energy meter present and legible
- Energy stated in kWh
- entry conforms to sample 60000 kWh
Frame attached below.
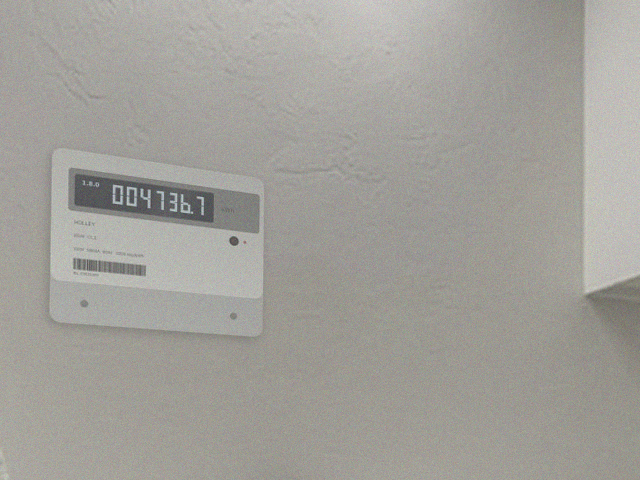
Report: 4736.7 kWh
